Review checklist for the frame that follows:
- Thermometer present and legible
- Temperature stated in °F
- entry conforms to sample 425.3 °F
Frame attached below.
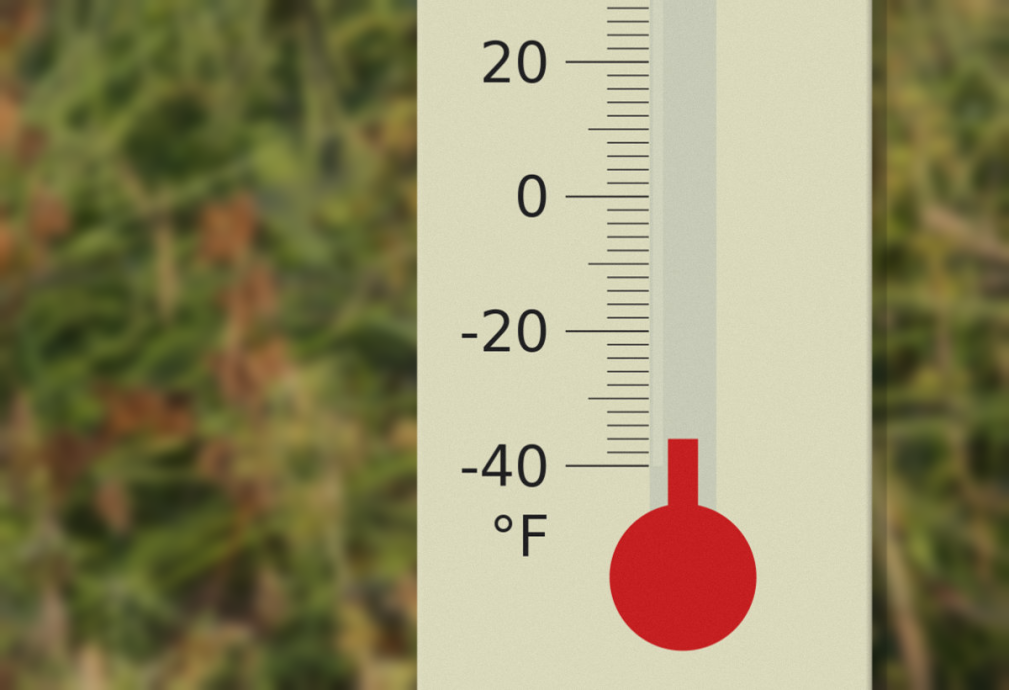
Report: -36 °F
